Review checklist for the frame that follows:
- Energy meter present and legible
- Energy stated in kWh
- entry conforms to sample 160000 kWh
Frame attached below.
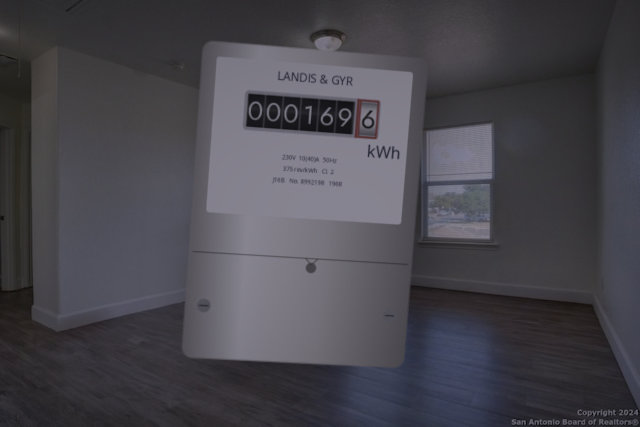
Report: 169.6 kWh
